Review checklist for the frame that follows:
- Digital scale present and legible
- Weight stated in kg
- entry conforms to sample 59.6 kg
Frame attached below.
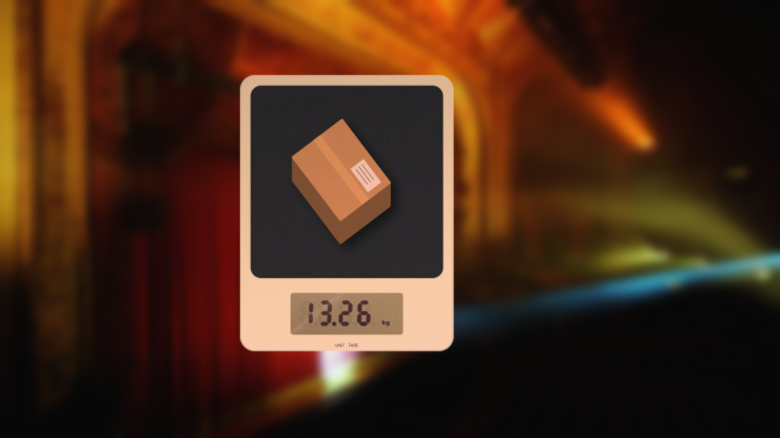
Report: 13.26 kg
